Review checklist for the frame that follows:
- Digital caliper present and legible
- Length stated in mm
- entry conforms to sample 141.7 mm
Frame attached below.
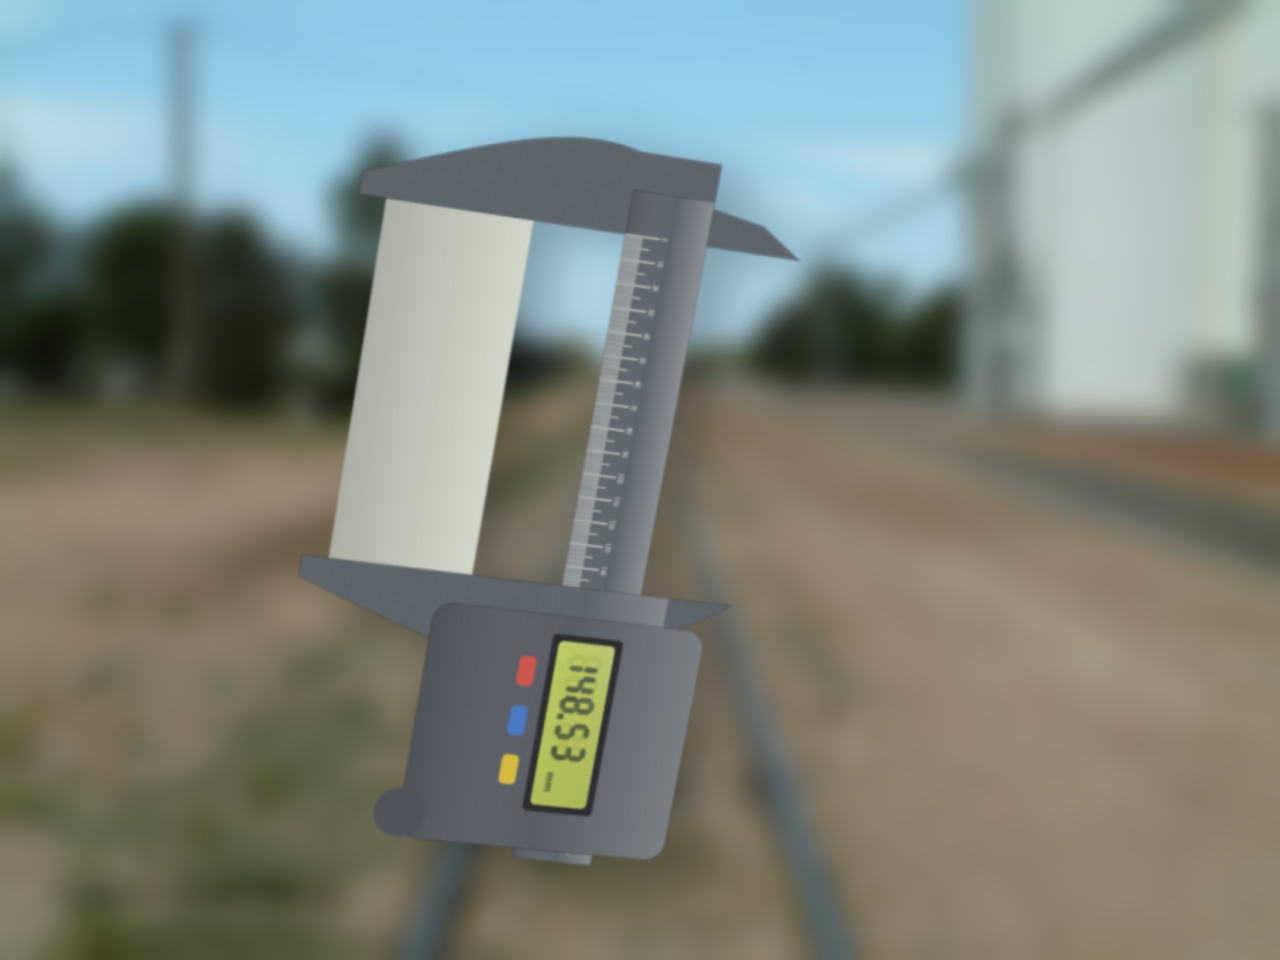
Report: 148.53 mm
